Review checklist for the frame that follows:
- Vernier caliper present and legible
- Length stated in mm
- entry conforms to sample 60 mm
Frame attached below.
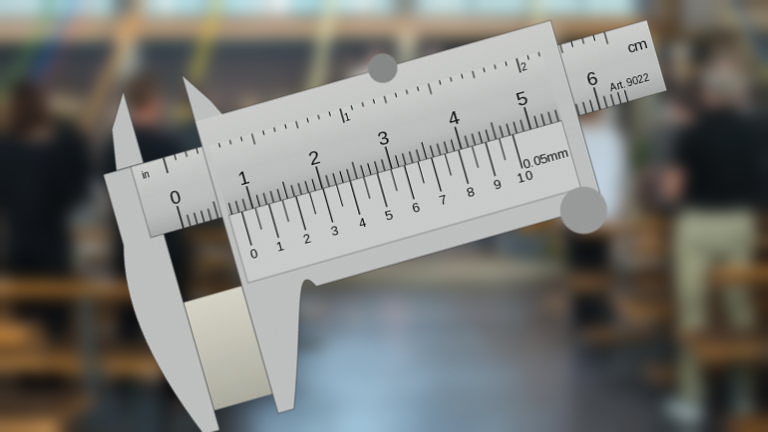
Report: 8.4 mm
